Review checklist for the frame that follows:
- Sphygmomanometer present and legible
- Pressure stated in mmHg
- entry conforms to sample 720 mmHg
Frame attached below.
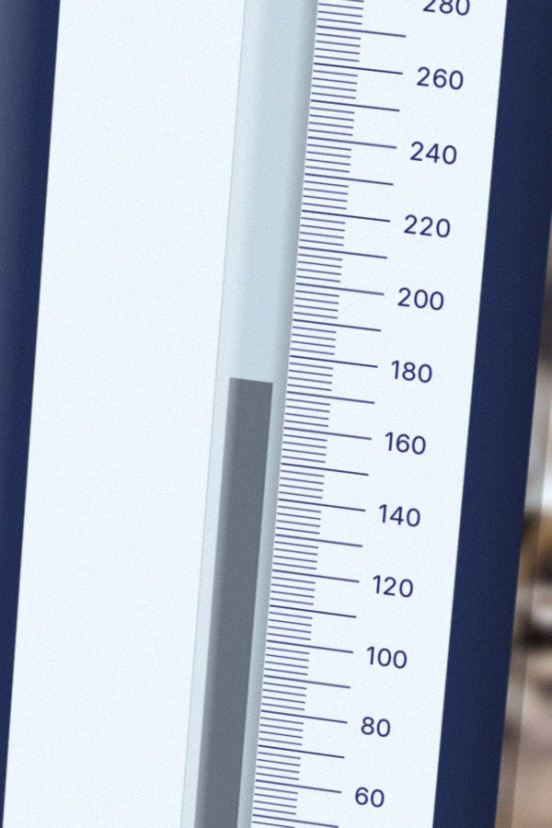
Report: 172 mmHg
